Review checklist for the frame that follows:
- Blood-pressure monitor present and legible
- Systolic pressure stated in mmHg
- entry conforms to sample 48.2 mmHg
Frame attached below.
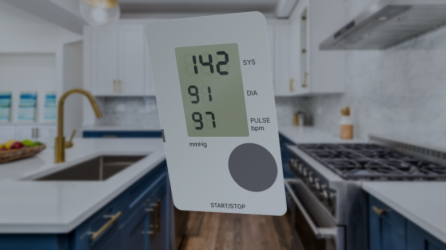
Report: 142 mmHg
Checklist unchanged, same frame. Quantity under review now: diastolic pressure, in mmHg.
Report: 91 mmHg
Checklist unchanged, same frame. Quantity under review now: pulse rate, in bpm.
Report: 97 bpm
